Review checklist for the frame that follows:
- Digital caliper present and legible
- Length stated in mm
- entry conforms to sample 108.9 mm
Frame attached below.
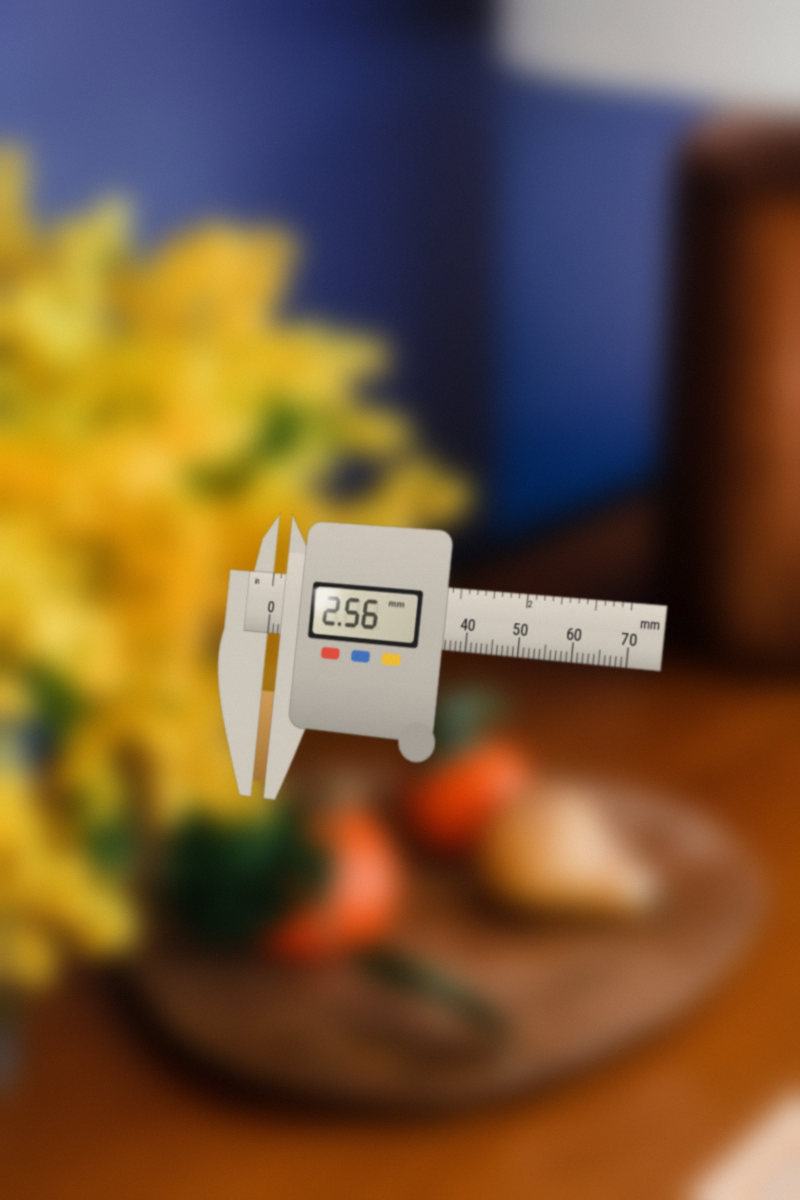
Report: 2.56 mm
